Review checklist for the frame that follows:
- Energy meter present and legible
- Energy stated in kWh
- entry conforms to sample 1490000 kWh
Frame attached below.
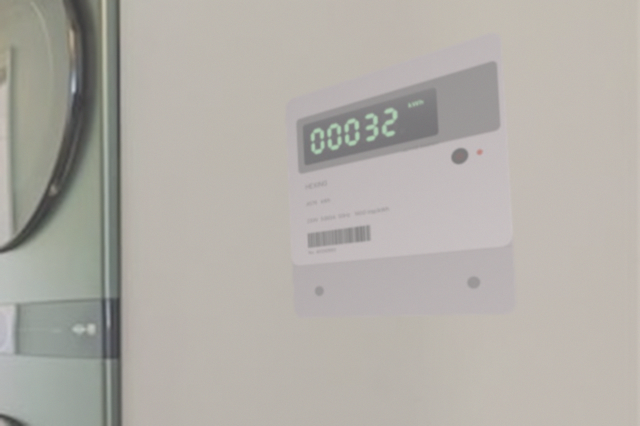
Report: 32 kWh
